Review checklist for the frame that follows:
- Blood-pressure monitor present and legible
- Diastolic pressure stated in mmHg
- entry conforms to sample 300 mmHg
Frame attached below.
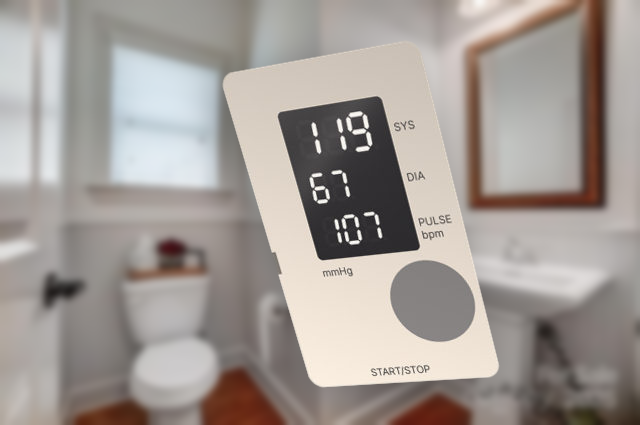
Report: 67 mmHg
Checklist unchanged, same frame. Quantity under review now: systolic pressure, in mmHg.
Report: 119 mmHg
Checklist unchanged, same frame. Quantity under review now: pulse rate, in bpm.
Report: 107 bpm
